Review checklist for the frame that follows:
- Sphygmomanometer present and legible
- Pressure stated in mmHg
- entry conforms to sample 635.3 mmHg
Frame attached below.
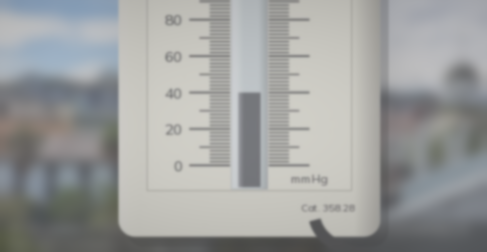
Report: 40 mmHg
